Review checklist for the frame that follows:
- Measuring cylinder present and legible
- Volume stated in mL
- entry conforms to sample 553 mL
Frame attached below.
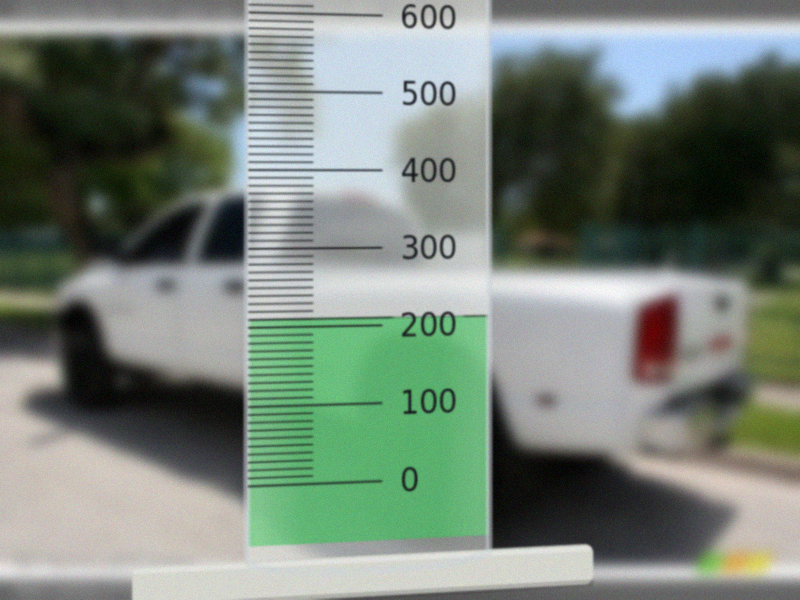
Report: 210 mL
